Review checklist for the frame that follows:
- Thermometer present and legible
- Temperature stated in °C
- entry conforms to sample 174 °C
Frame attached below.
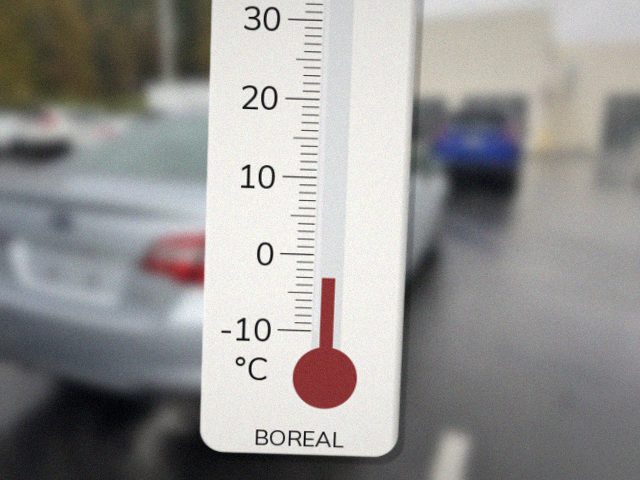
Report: -3 °C
